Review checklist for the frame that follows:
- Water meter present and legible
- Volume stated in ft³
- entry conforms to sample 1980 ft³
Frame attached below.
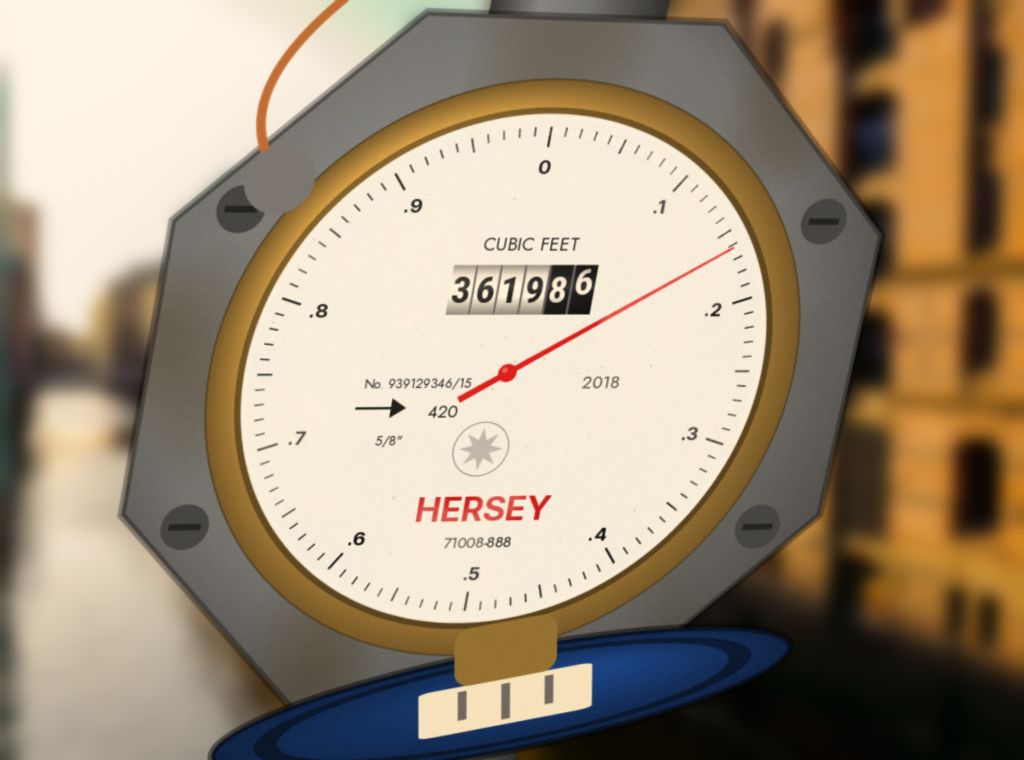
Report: 361986.16 ft³
